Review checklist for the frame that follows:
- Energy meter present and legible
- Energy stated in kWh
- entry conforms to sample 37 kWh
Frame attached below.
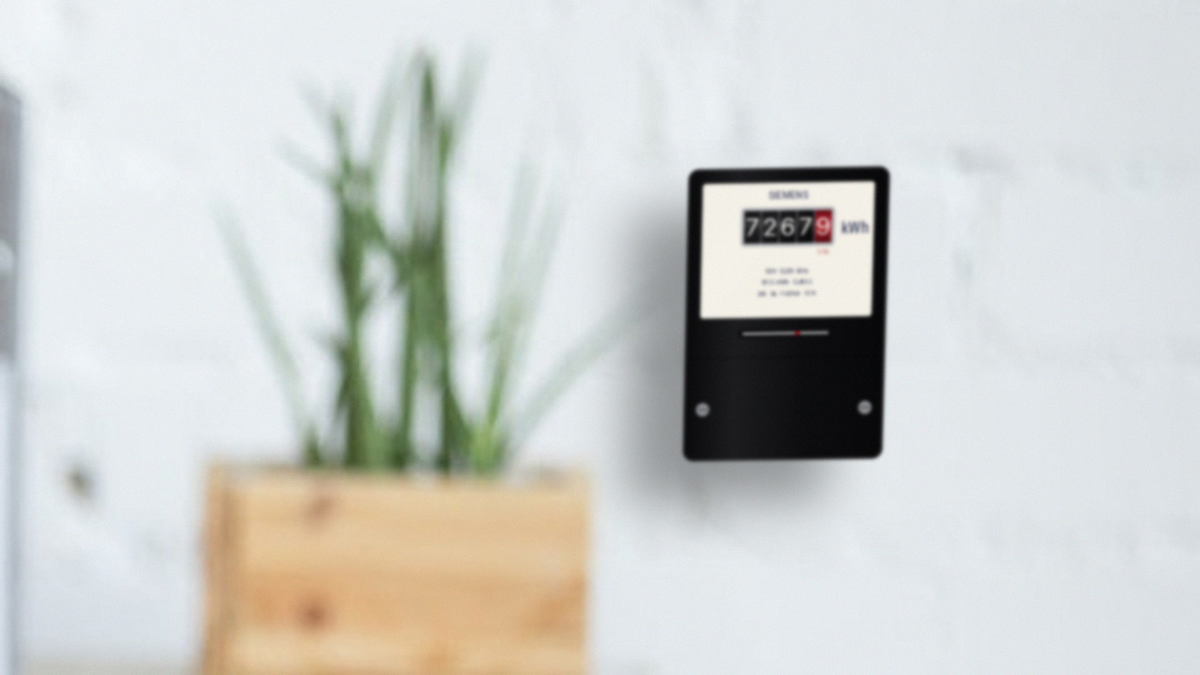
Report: 7267.9 kWh
